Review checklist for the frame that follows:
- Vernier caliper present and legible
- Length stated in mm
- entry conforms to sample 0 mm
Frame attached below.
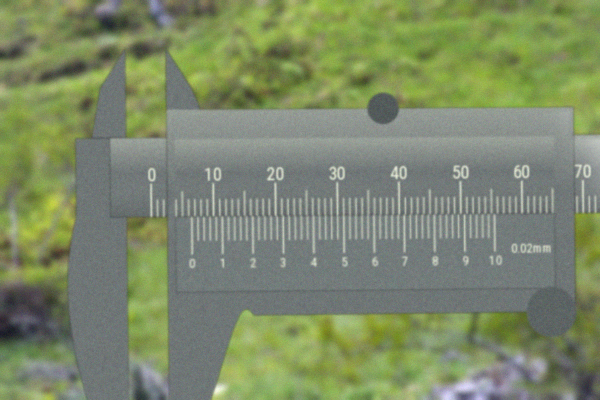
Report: 6.5 mm
